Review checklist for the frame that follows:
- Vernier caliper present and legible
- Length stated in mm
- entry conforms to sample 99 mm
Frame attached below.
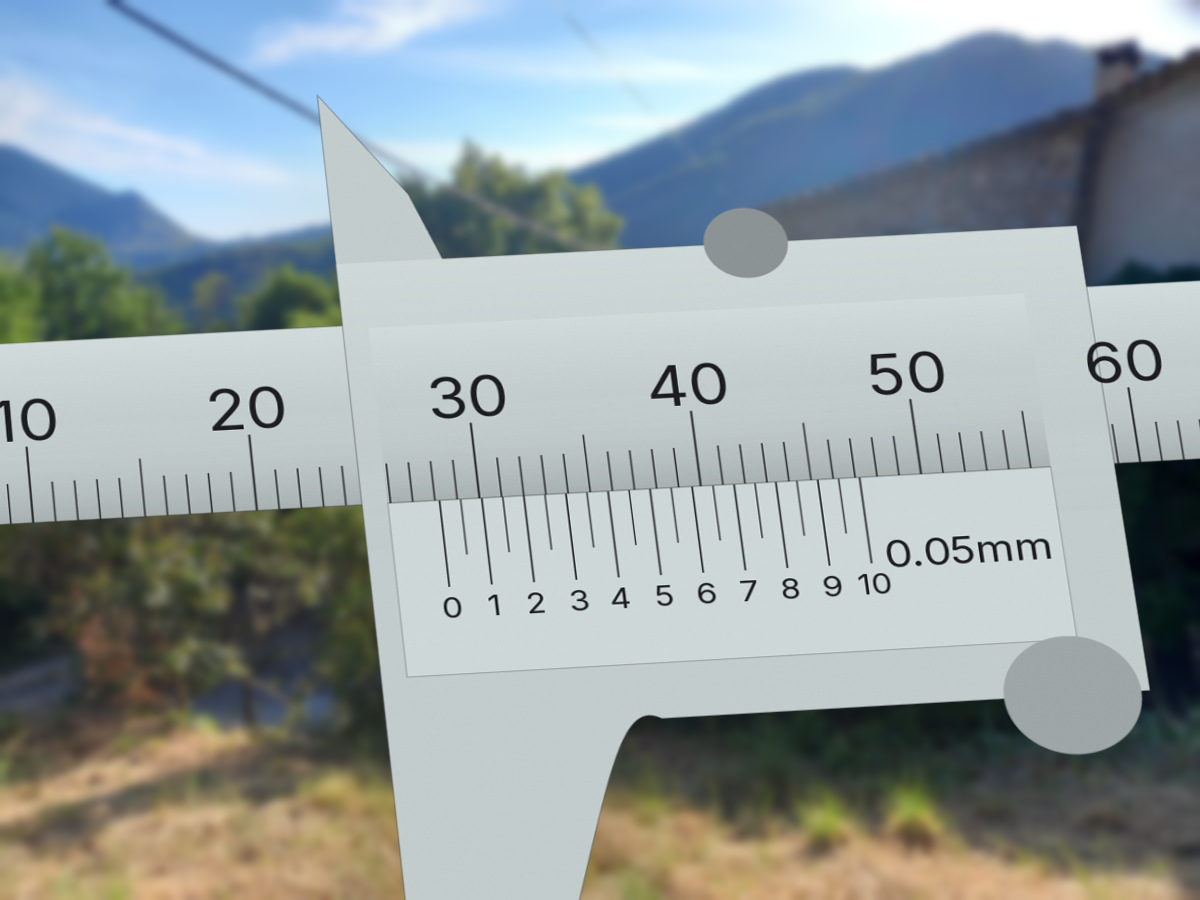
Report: 28.2 mm
